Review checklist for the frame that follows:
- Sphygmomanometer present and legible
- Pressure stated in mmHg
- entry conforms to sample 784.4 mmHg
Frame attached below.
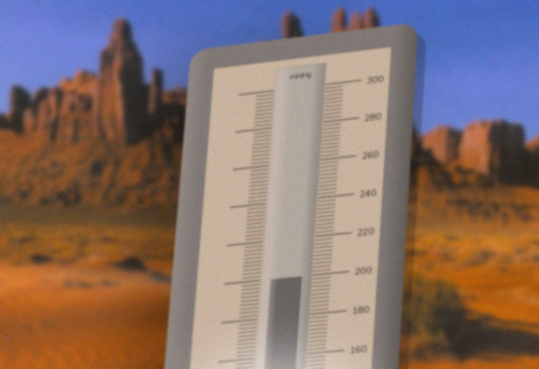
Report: 200 mmHg
